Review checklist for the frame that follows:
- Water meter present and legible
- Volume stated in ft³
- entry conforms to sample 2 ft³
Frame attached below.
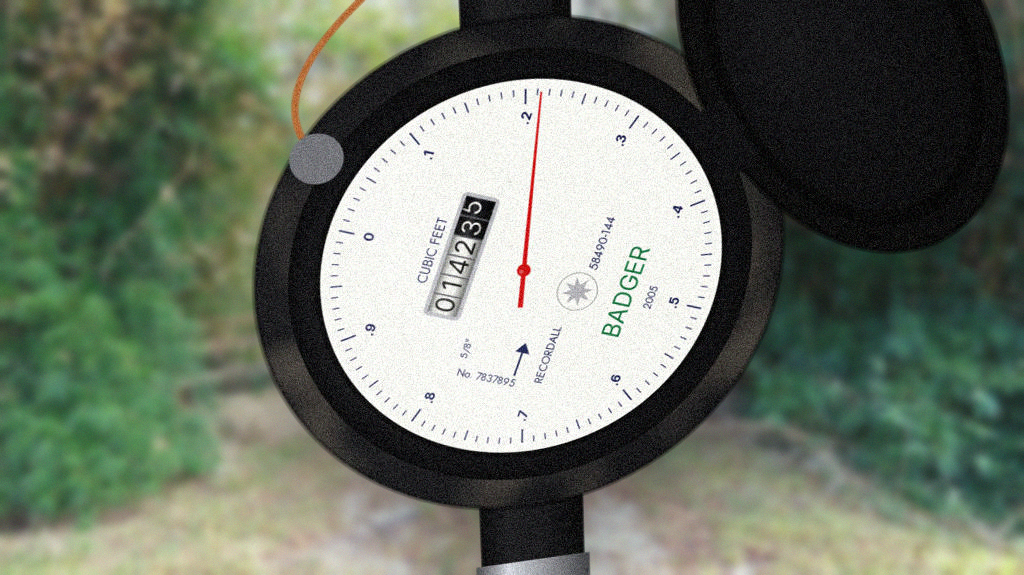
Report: 14235.21 ft³
